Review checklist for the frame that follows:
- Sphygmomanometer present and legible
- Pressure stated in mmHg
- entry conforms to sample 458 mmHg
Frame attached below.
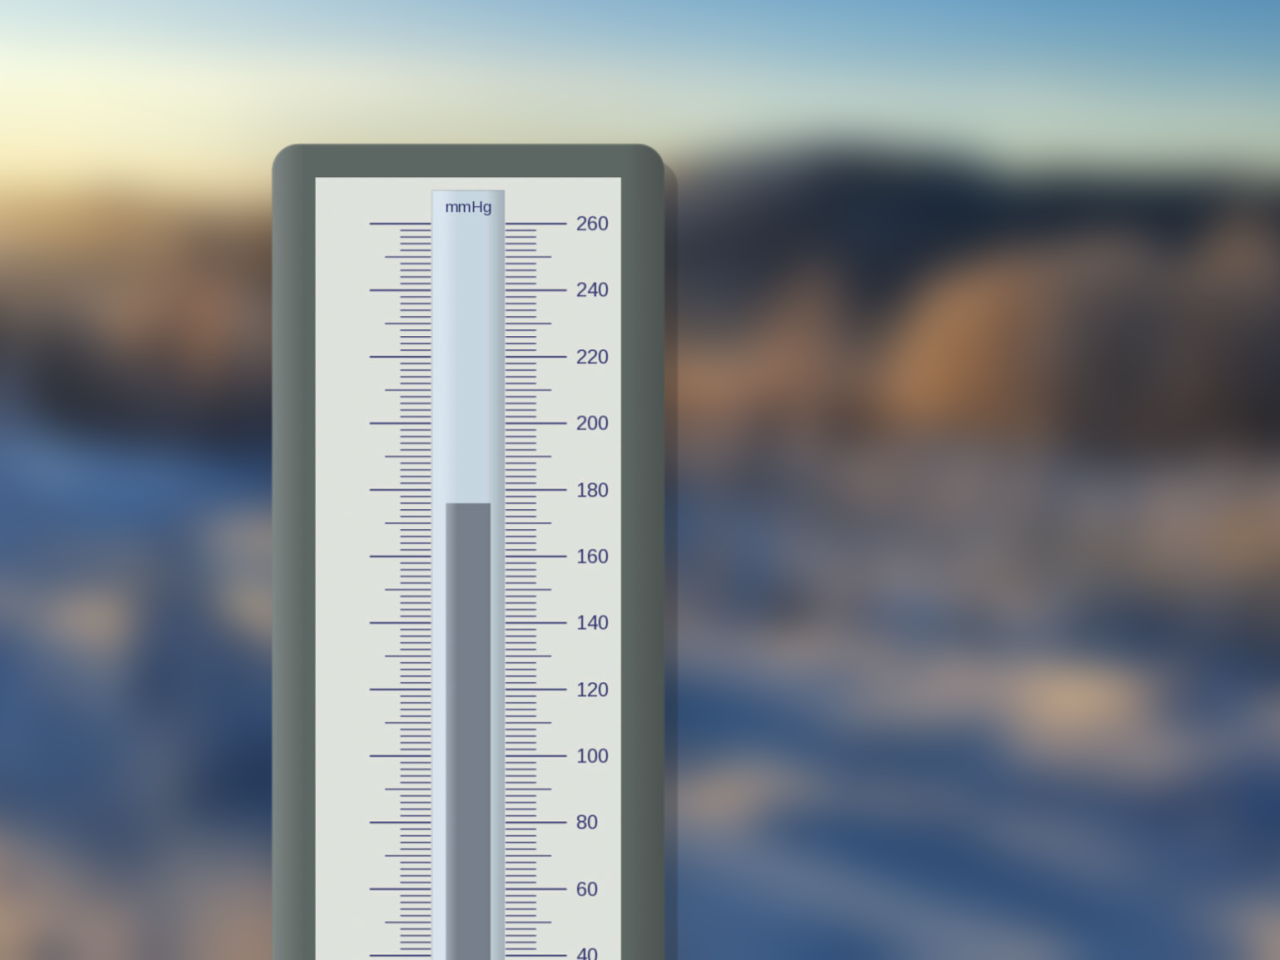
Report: 176 mmHg
